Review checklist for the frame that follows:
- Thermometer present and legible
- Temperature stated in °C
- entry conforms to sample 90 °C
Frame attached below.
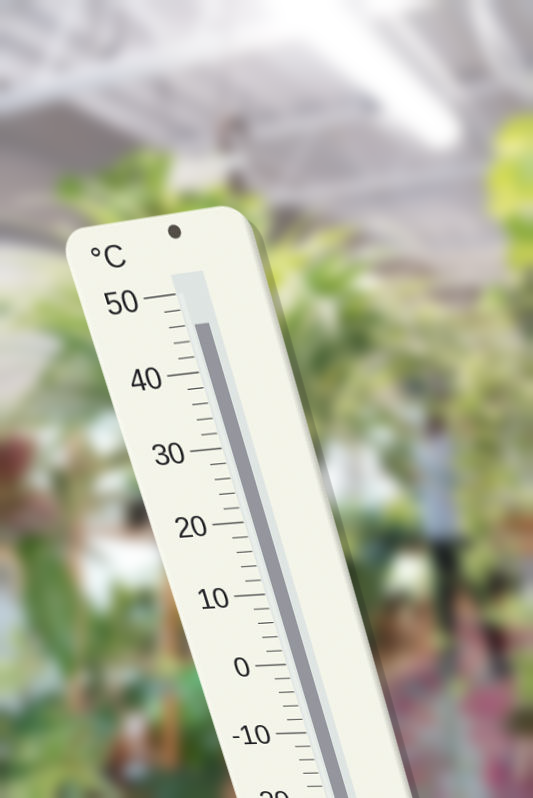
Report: 46 °C
